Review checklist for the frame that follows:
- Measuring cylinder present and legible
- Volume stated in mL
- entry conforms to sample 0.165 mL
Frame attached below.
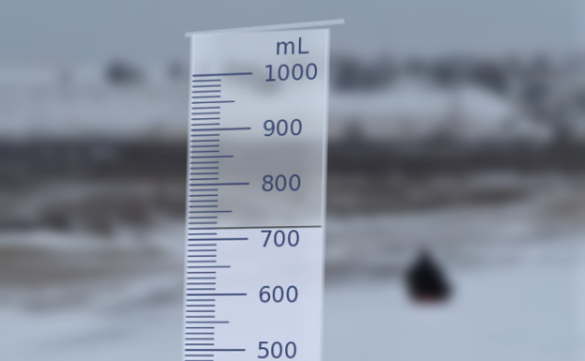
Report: 720 mL
